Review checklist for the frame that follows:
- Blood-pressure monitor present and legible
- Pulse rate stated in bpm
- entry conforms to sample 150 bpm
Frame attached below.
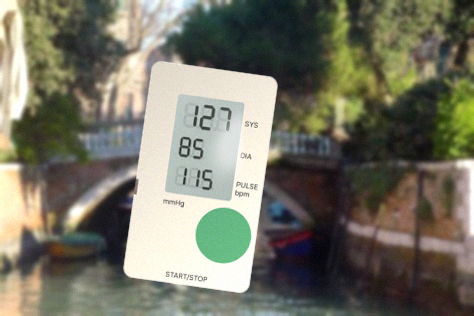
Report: 115 bpm
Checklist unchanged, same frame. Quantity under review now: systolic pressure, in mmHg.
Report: 127 mmHg
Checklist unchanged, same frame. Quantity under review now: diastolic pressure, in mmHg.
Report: 85 mmHg
